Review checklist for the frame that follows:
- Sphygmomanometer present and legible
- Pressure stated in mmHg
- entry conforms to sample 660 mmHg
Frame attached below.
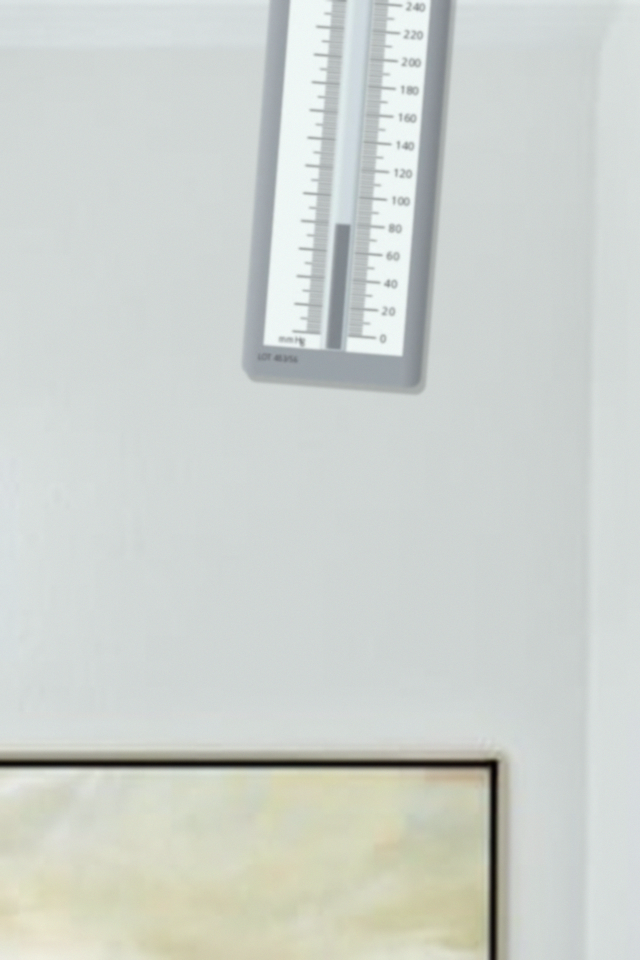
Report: 80 mmHg
